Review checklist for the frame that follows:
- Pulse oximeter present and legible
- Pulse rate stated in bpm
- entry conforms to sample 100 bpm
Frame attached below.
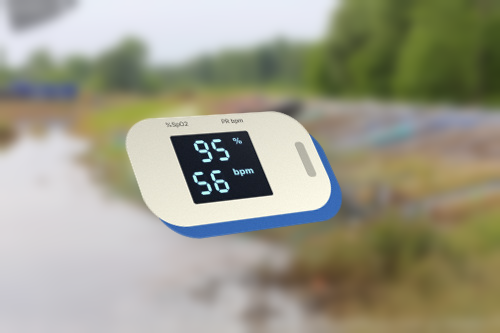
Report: 56 bpm
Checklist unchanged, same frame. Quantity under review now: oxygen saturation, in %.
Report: 95 %
